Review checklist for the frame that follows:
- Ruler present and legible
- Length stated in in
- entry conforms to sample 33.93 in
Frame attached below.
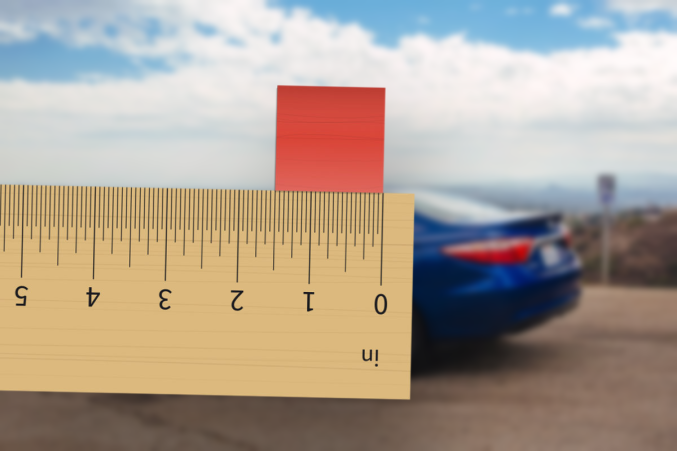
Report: 1.5 in
